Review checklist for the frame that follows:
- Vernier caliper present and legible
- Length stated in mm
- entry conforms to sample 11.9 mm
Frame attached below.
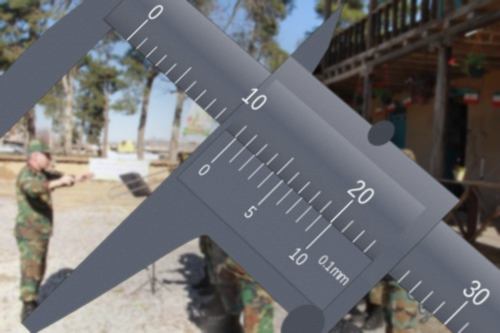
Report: 11.1 mm
